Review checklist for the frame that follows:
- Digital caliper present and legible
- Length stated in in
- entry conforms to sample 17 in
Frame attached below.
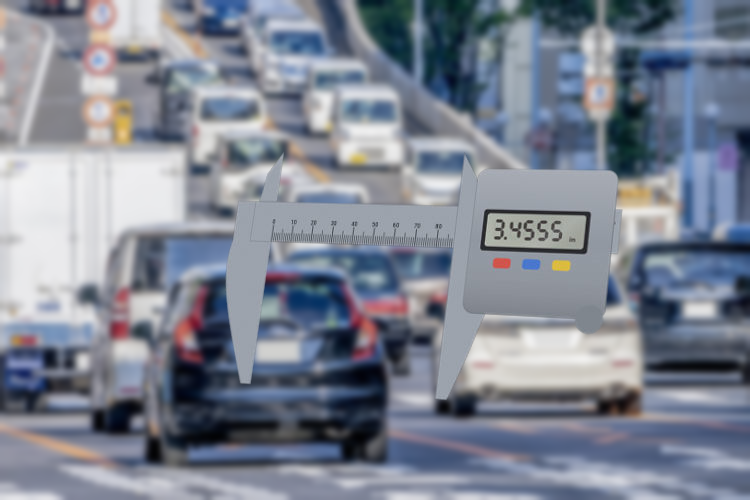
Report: 3.4555 in
